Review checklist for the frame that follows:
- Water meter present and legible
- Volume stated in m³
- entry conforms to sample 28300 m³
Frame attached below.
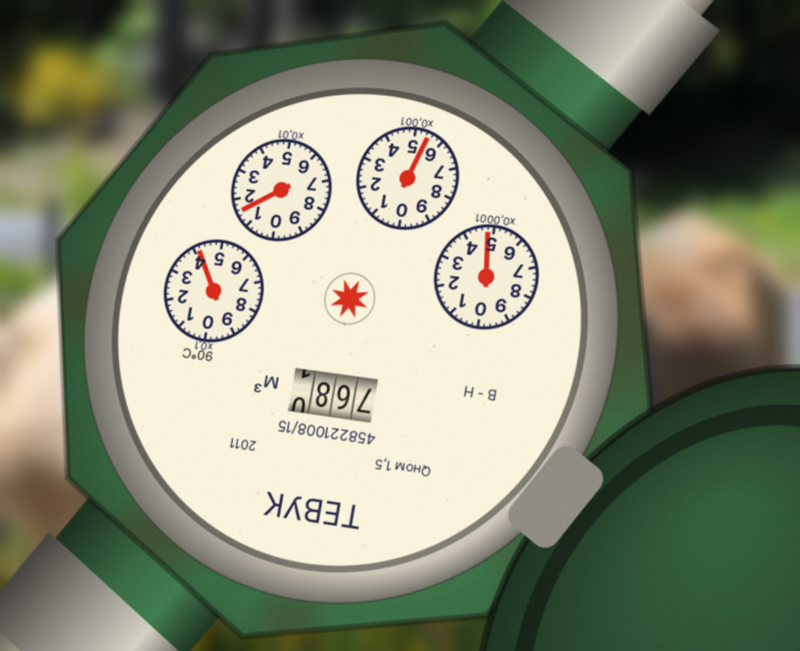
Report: 7680.4154 m³
